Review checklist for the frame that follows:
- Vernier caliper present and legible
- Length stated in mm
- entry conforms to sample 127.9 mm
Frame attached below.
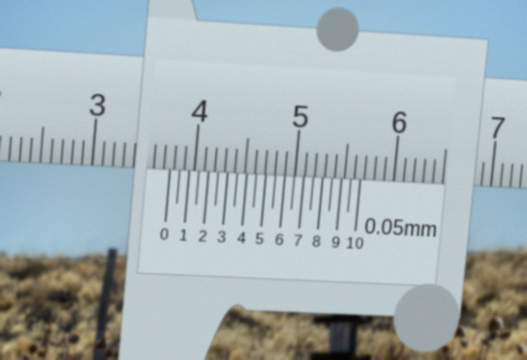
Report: 37.6 mm
